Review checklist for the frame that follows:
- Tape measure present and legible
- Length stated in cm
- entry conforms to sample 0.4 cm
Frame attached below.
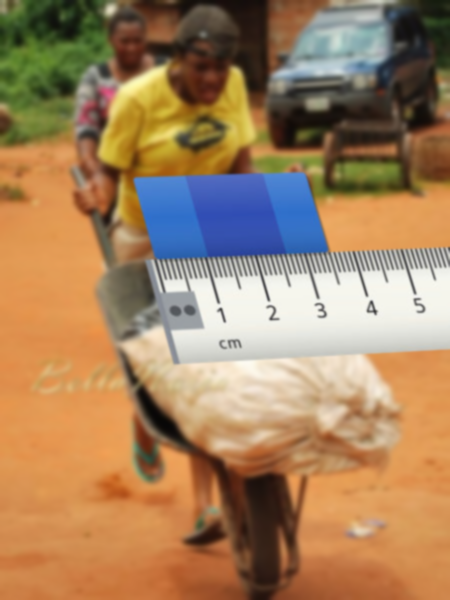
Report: 3.5 cm
